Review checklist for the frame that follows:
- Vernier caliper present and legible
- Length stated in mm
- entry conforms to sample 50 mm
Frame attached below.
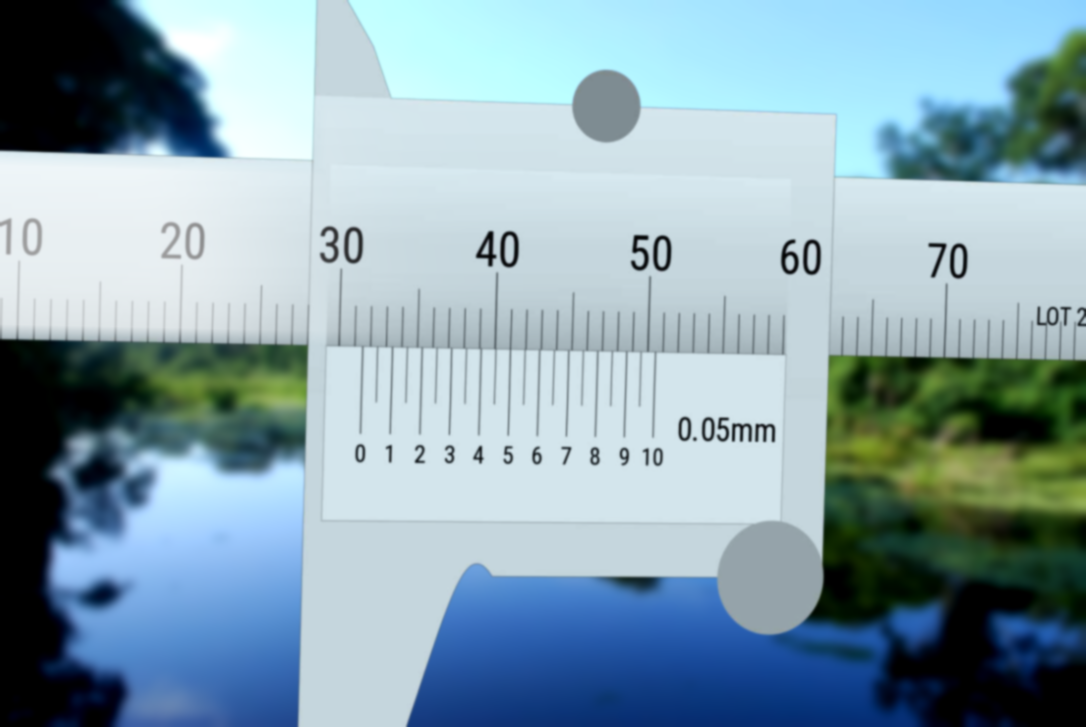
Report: 31.5 mm
